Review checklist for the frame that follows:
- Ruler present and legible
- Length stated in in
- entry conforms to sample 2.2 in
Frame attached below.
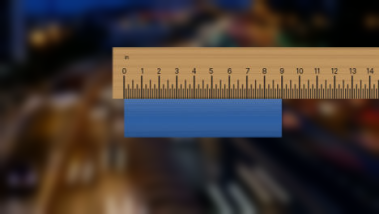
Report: 9 in
